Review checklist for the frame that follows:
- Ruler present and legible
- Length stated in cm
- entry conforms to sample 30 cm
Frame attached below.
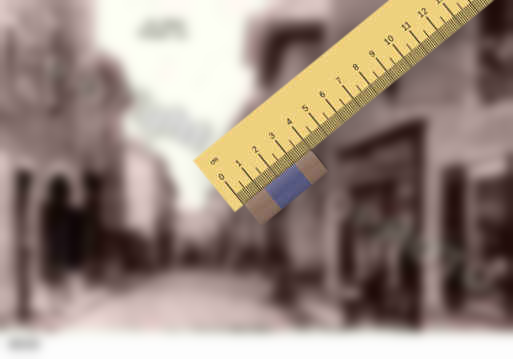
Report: 4 cm
